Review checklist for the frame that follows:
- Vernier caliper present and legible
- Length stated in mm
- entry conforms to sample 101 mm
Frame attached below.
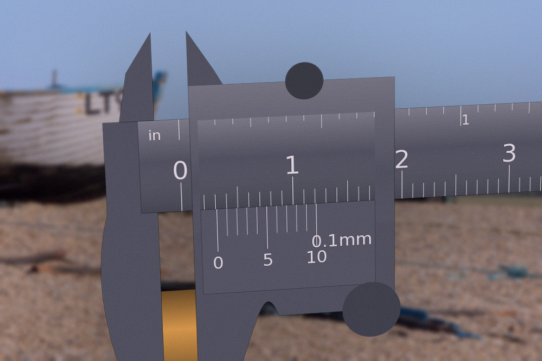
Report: 3.1 mm
